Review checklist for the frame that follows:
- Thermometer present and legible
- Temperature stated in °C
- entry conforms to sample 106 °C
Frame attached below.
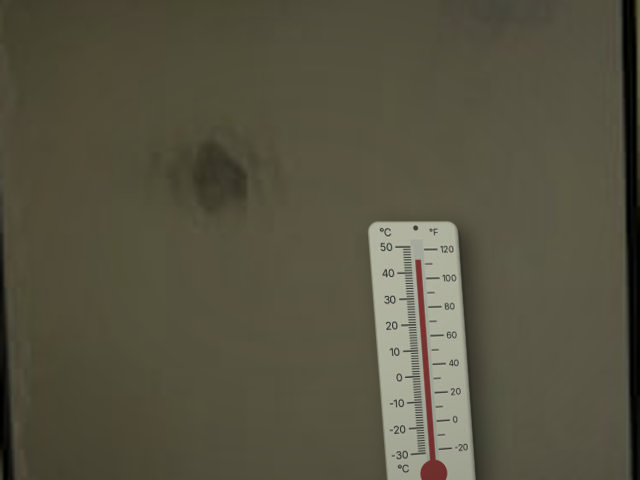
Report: 45 °C
